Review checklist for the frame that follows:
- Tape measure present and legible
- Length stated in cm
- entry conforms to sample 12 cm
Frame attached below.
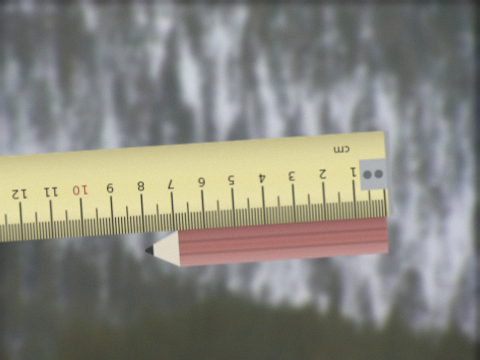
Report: 8 cm
